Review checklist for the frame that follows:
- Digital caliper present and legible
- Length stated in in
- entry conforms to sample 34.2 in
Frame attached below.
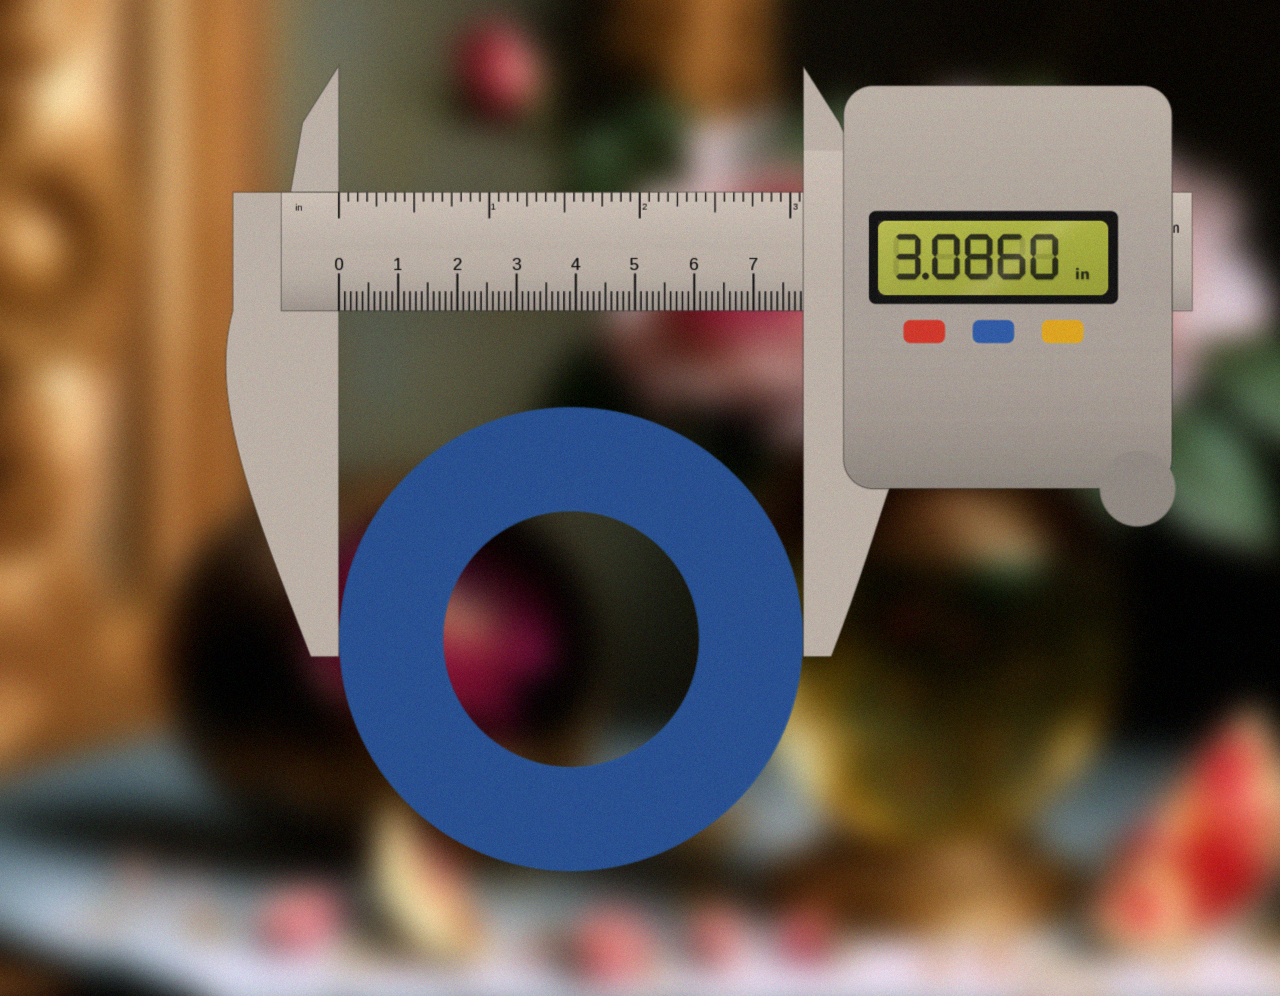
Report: 3.0860 in
